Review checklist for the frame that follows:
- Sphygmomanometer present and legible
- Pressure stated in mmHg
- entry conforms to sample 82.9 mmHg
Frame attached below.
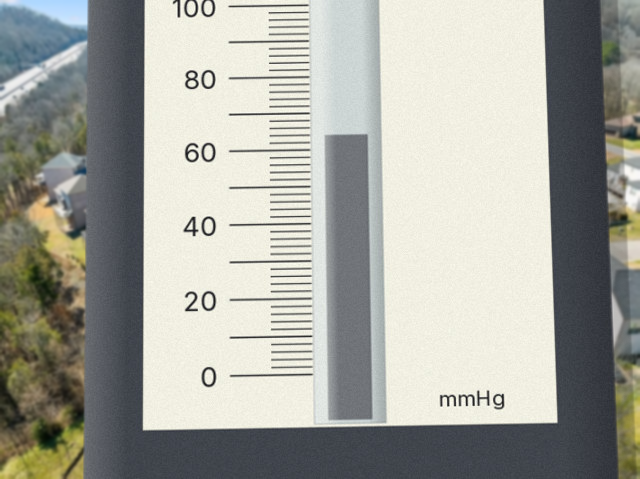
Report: 64 mmHg
